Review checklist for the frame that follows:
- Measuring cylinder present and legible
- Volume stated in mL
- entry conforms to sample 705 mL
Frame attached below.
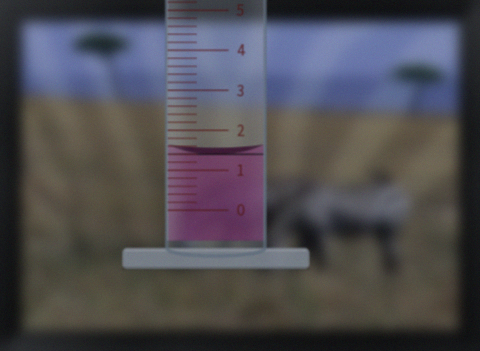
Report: 1.4 mL
